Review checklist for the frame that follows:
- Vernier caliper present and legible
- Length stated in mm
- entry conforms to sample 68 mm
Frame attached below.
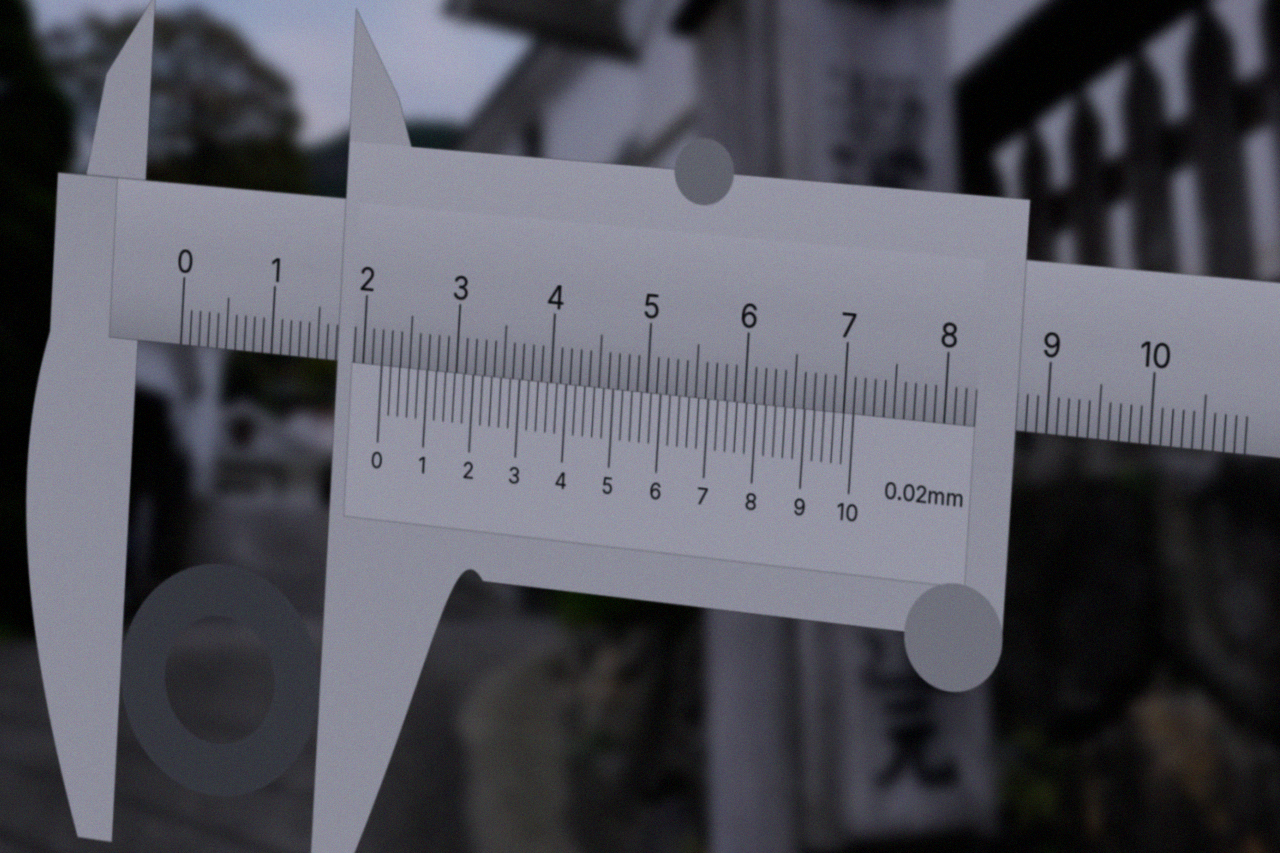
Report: 22.0 mm
